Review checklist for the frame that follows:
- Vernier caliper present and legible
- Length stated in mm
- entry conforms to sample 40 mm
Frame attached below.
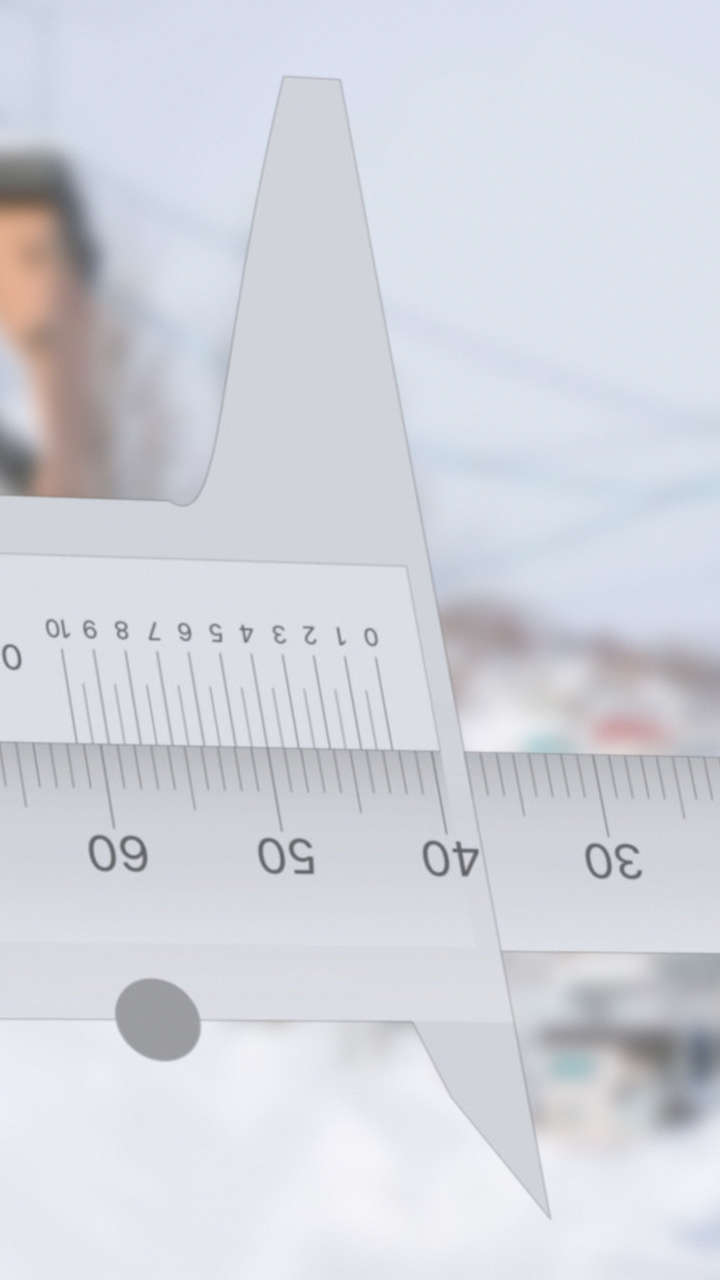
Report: 42.4 mm
